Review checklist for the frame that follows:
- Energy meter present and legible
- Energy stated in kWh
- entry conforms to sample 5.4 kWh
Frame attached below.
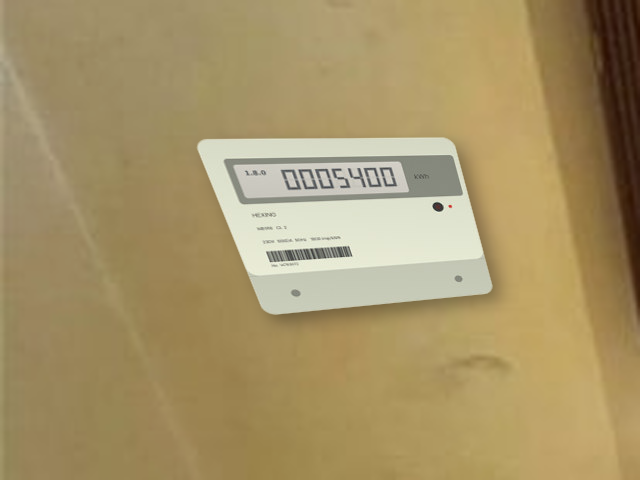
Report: 5400 kWh
